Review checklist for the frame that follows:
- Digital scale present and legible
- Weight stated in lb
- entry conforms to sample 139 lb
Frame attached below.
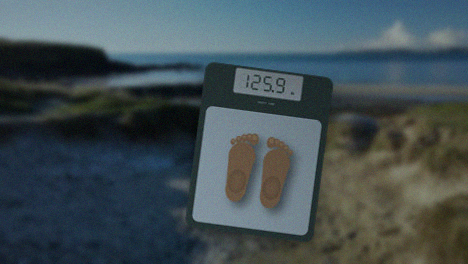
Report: 125.9 lb
